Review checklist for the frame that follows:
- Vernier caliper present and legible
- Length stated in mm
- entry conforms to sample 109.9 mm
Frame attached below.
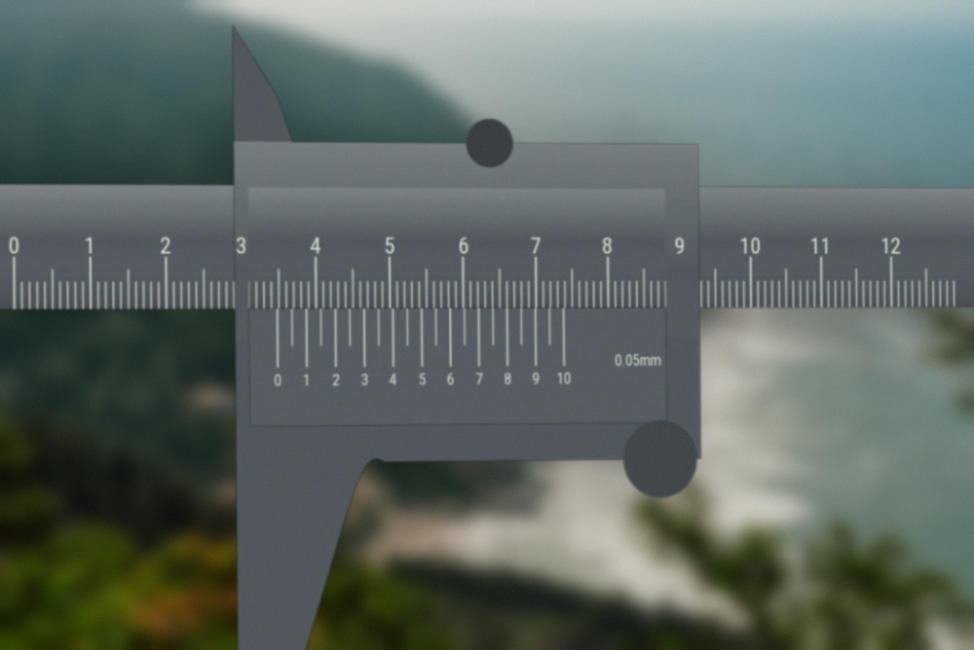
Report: 34.8 mm
